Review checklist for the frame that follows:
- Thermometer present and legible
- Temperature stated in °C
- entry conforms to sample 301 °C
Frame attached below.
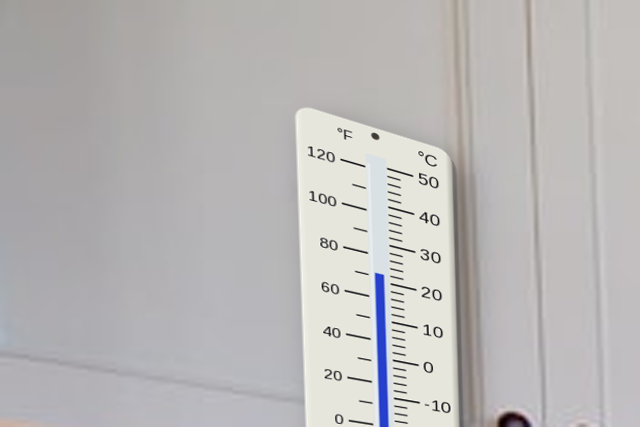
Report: 22 °C
